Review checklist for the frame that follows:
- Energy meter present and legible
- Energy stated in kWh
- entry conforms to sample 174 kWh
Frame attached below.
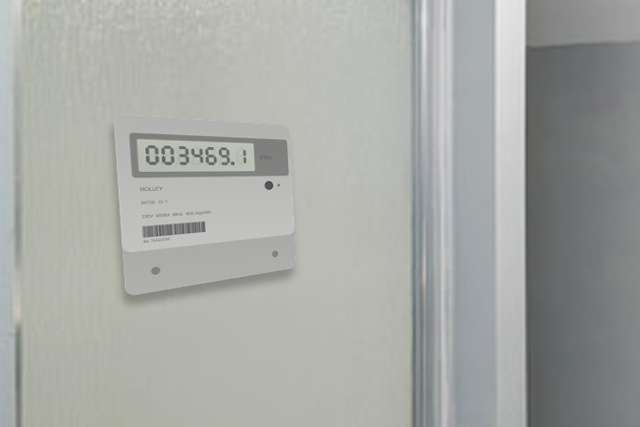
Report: 3469.1 kWh
